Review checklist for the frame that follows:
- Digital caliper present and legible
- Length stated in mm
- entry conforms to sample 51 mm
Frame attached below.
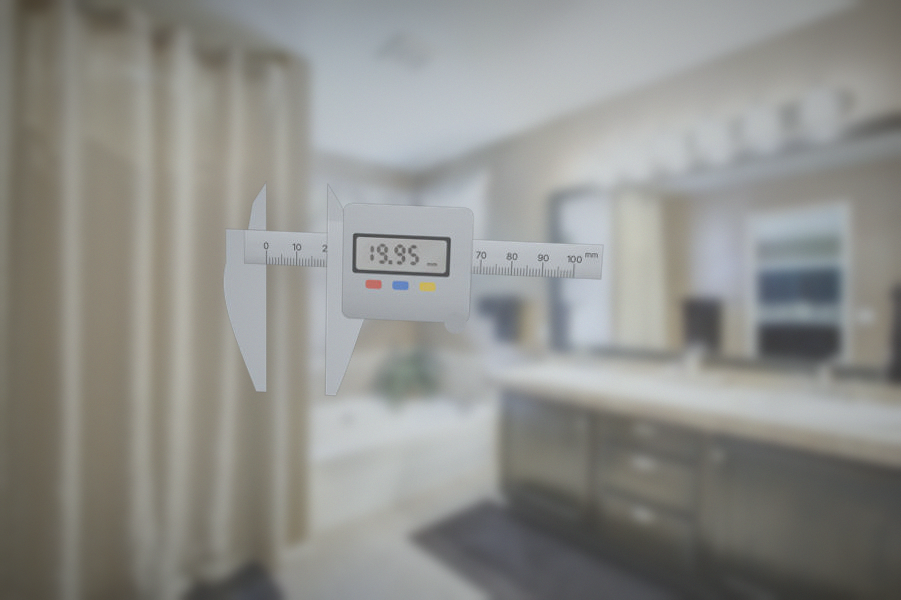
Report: 19.95 mm
